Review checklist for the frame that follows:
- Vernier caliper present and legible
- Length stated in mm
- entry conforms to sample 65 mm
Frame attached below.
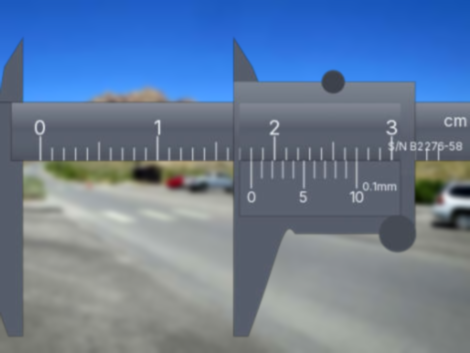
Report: 18.0 mm
